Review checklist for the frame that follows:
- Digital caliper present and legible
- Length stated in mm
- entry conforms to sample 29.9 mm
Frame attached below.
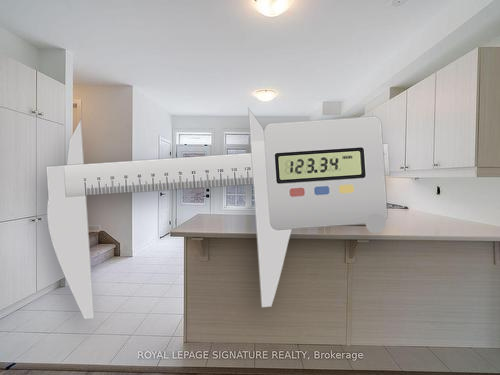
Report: 123.34 mm
